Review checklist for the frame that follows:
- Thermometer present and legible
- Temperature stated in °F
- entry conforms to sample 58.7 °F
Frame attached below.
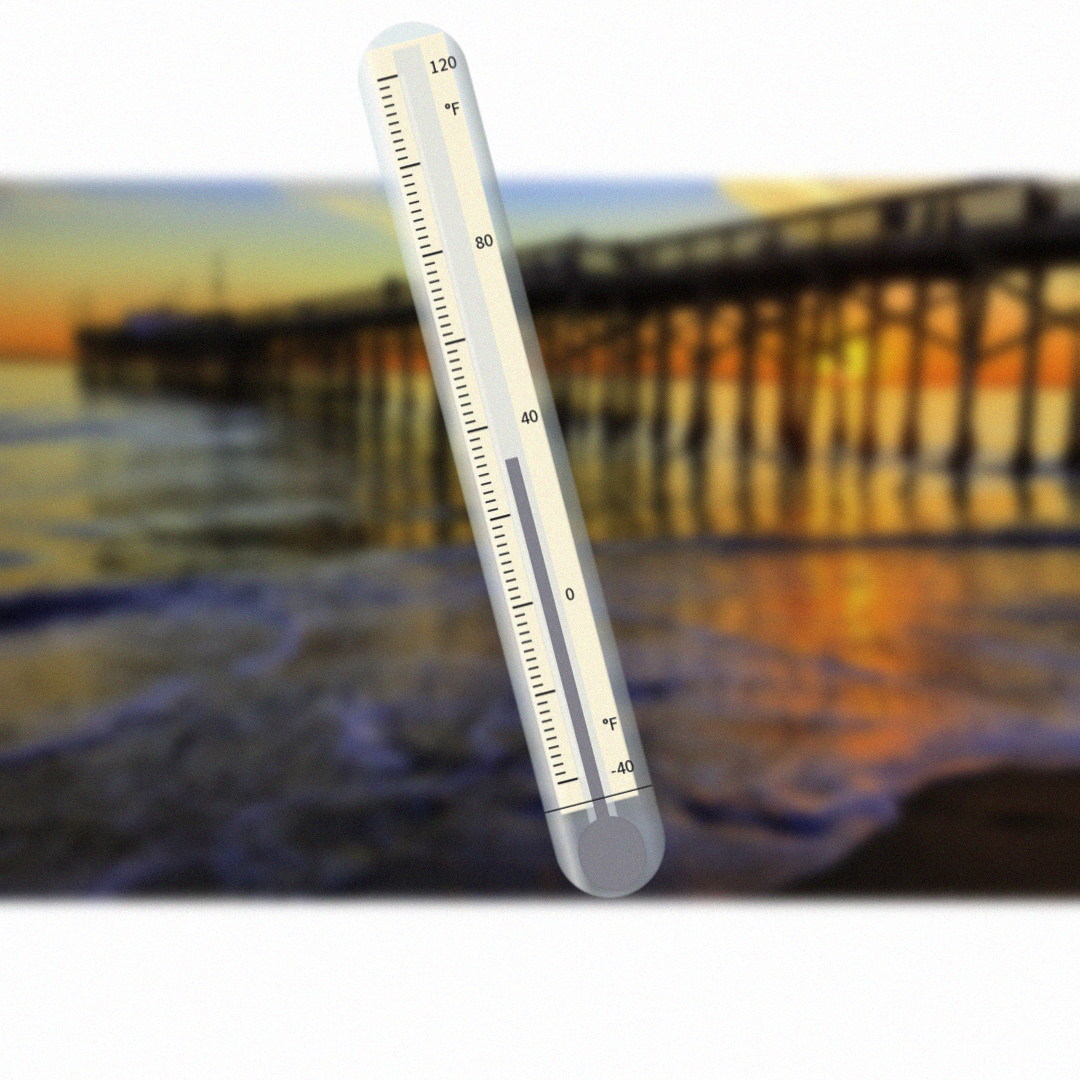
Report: 32 °F
